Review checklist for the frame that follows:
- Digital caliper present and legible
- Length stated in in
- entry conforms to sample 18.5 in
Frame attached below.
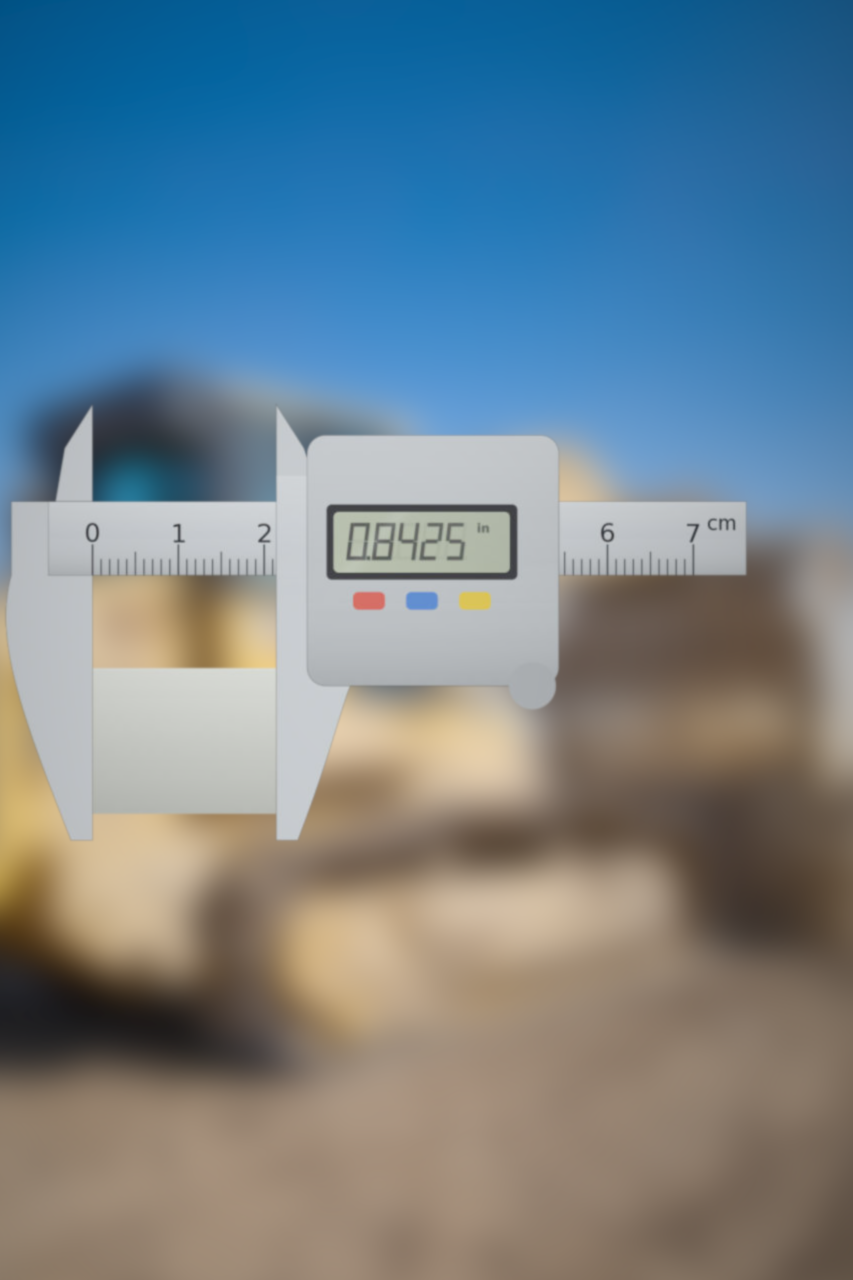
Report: 0.8425 in
